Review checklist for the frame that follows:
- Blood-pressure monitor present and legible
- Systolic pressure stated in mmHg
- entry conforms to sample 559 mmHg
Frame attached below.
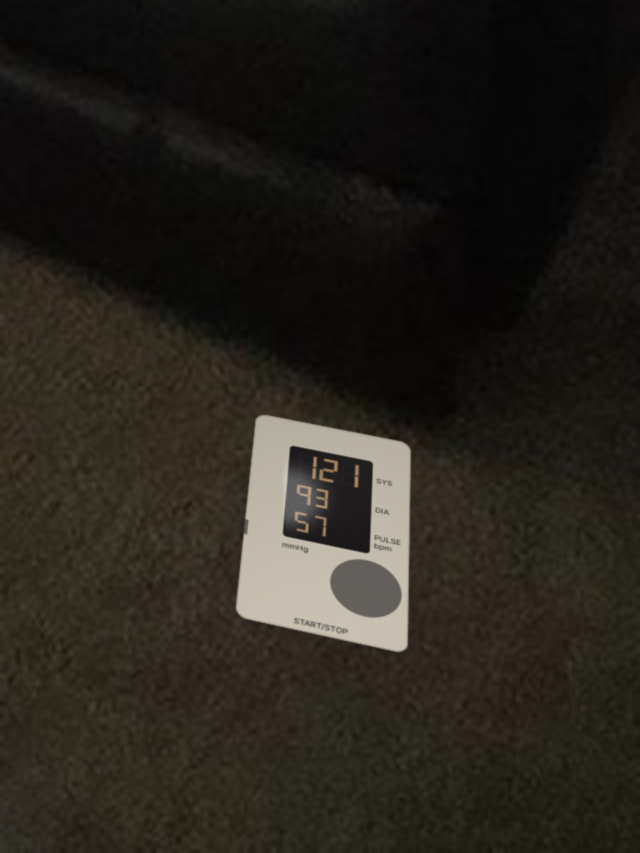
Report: 121 mmHg
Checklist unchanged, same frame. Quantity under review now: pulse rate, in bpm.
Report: 57 bpm
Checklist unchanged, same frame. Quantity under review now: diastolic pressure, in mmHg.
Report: 93 mmHg
